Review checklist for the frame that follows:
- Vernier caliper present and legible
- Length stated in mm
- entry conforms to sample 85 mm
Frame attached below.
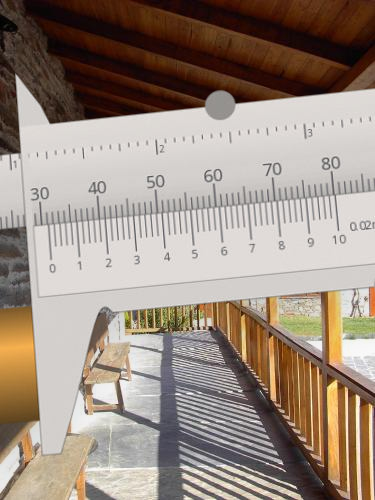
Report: 31.2 mm
